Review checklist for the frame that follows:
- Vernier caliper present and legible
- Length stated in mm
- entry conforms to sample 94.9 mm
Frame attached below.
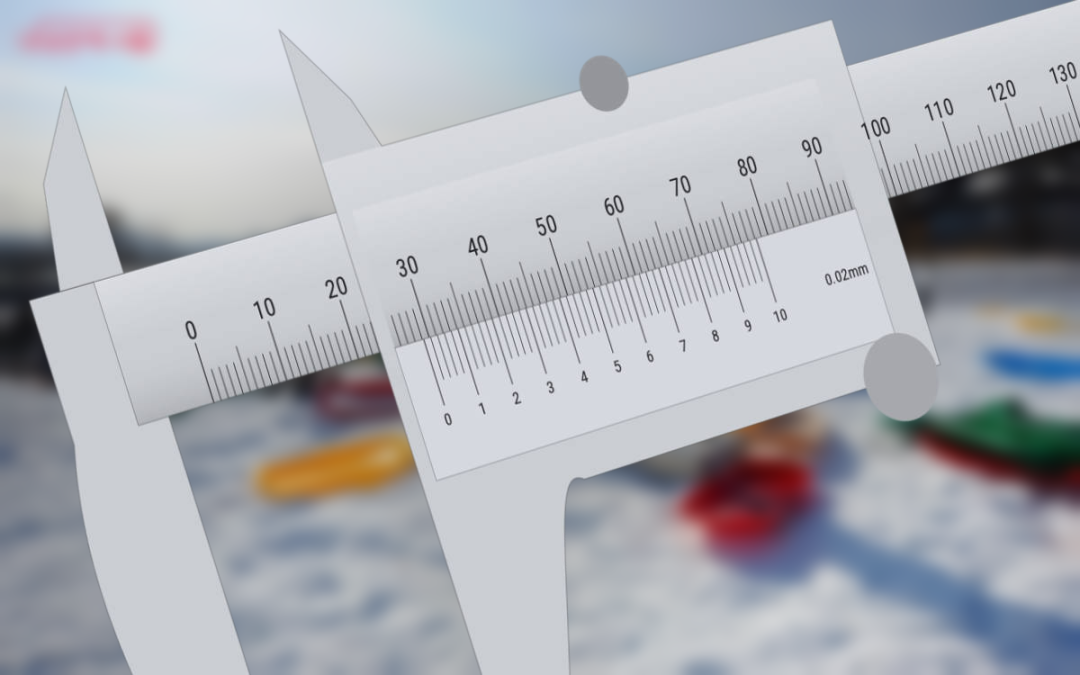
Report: 29.2 mm
